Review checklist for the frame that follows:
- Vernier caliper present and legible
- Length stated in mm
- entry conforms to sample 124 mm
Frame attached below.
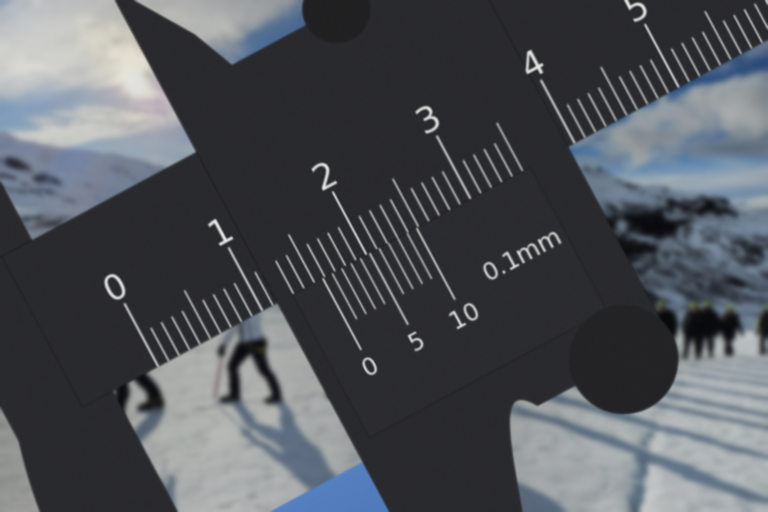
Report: 15.8 mm
